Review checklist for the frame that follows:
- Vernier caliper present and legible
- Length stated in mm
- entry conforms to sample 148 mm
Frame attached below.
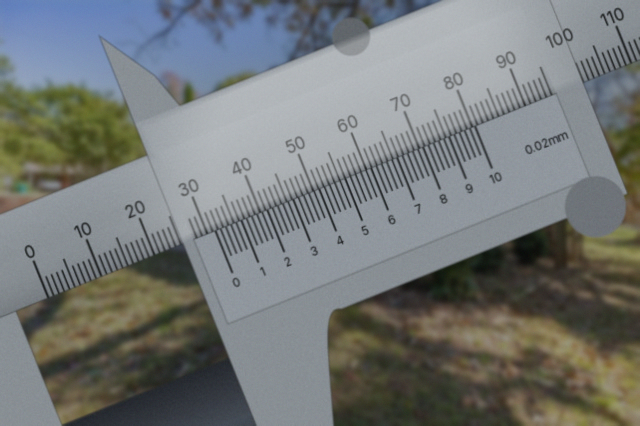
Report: 31.5 mm
